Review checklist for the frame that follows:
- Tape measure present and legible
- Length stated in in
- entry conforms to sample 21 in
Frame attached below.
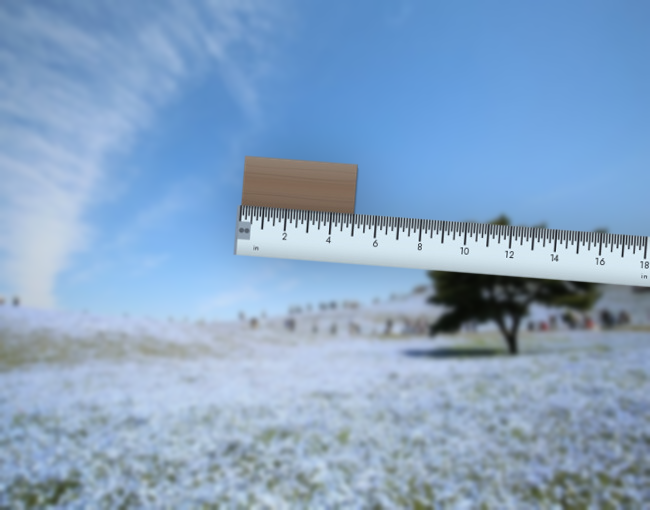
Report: 5 in
